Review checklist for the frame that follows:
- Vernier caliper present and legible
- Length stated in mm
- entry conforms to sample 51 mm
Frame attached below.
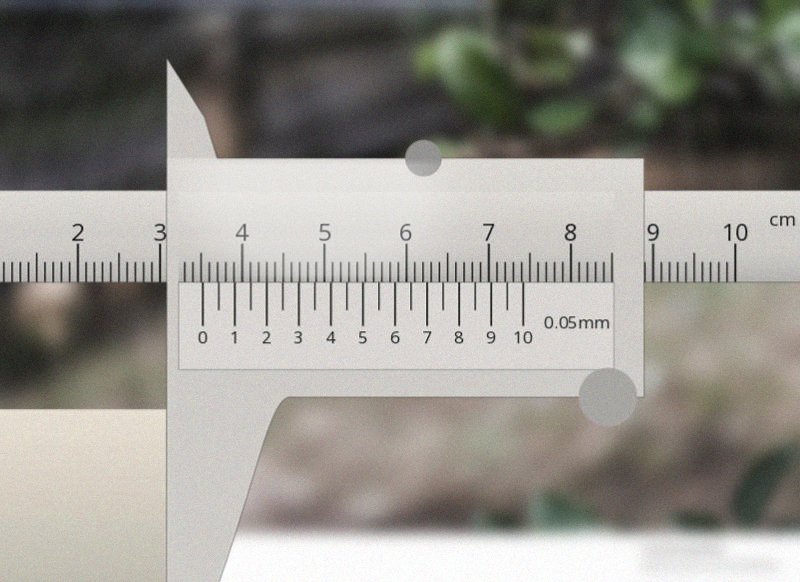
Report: 35.2 mm
